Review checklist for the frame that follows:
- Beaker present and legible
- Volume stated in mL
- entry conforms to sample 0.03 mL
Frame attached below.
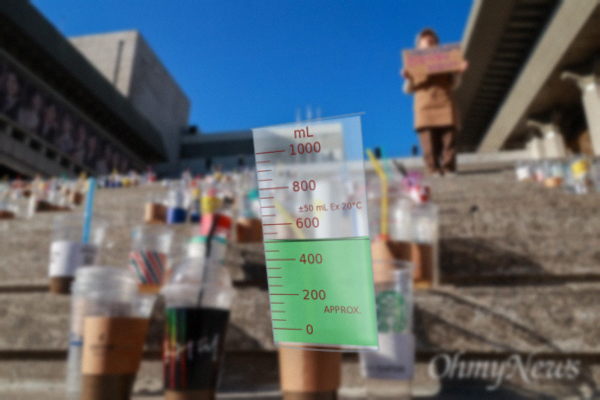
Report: 500 mL
